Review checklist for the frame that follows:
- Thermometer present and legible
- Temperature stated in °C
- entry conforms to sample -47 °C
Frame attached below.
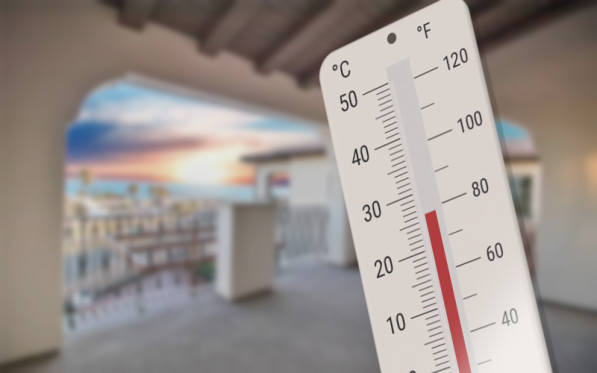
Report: 26 °C
